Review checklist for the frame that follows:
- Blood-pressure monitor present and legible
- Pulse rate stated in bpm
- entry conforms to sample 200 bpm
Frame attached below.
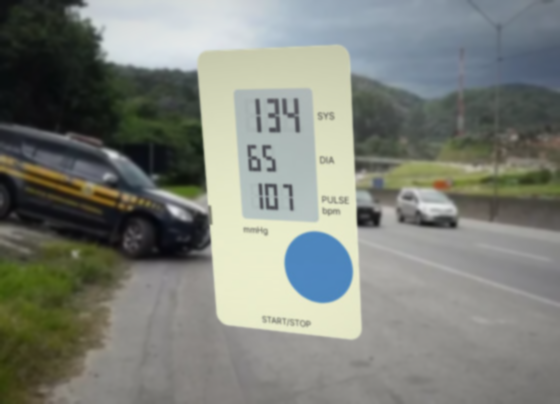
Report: 107 bpm
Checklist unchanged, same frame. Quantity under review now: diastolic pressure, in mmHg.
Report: 65 mmHg
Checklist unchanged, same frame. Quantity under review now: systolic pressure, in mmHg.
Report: 134 mmHg
